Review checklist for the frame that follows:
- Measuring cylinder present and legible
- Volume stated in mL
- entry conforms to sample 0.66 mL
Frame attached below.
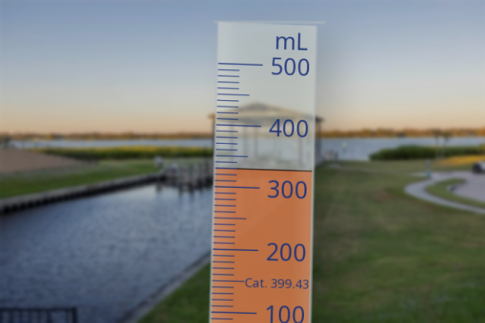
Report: 330 mL
